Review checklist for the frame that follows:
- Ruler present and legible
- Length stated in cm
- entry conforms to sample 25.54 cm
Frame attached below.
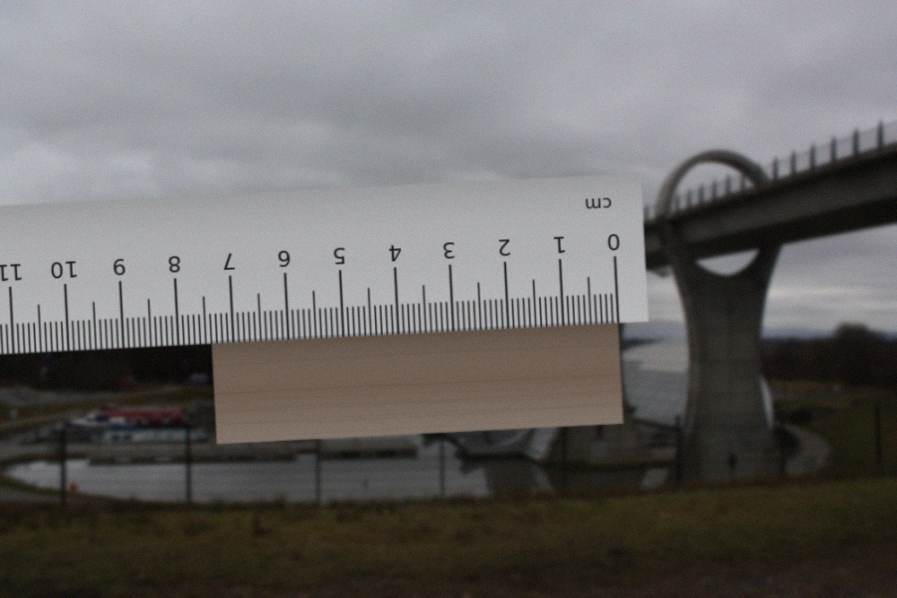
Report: 7.4 cm
